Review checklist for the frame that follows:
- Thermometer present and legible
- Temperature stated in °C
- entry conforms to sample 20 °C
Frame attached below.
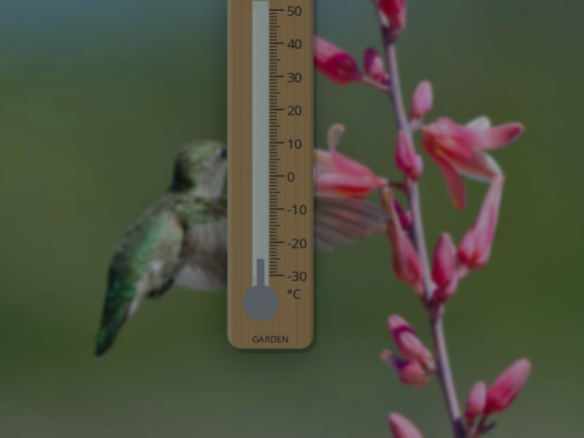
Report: -25 °C
